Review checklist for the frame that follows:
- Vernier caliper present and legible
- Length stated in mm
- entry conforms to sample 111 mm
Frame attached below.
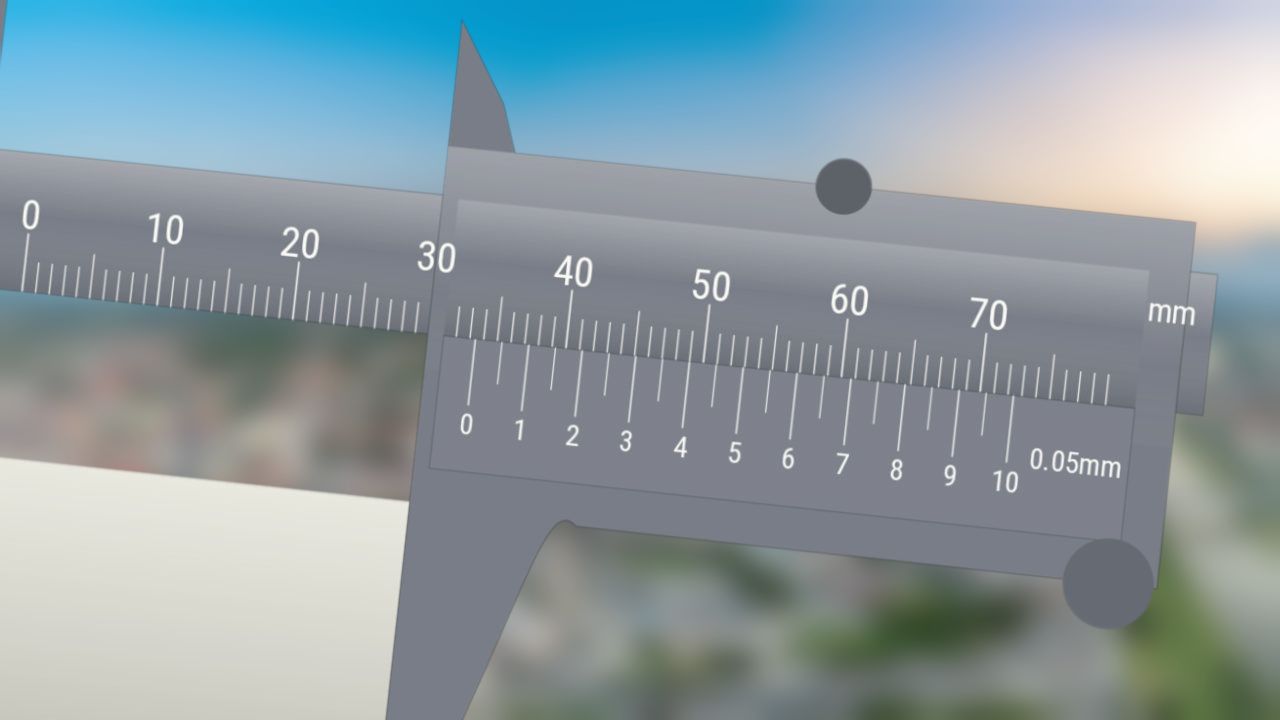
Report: 33.4 mm
